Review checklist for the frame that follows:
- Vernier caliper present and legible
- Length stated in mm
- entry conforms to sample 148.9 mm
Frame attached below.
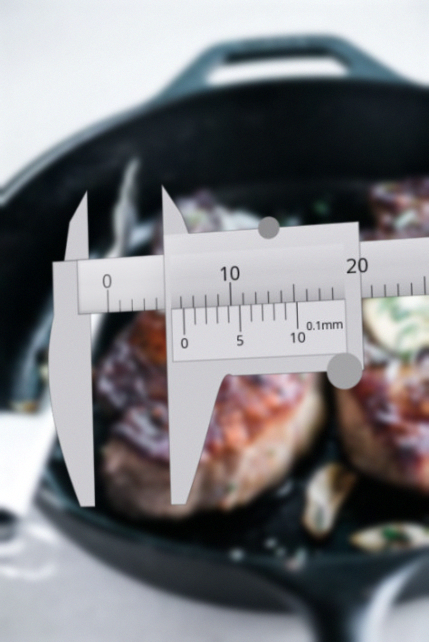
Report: 6.2 mm
